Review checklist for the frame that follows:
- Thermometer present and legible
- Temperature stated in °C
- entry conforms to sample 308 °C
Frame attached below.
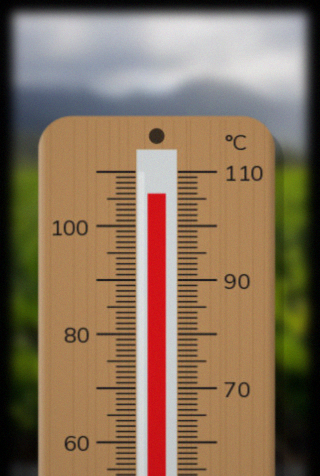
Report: 106 °C
